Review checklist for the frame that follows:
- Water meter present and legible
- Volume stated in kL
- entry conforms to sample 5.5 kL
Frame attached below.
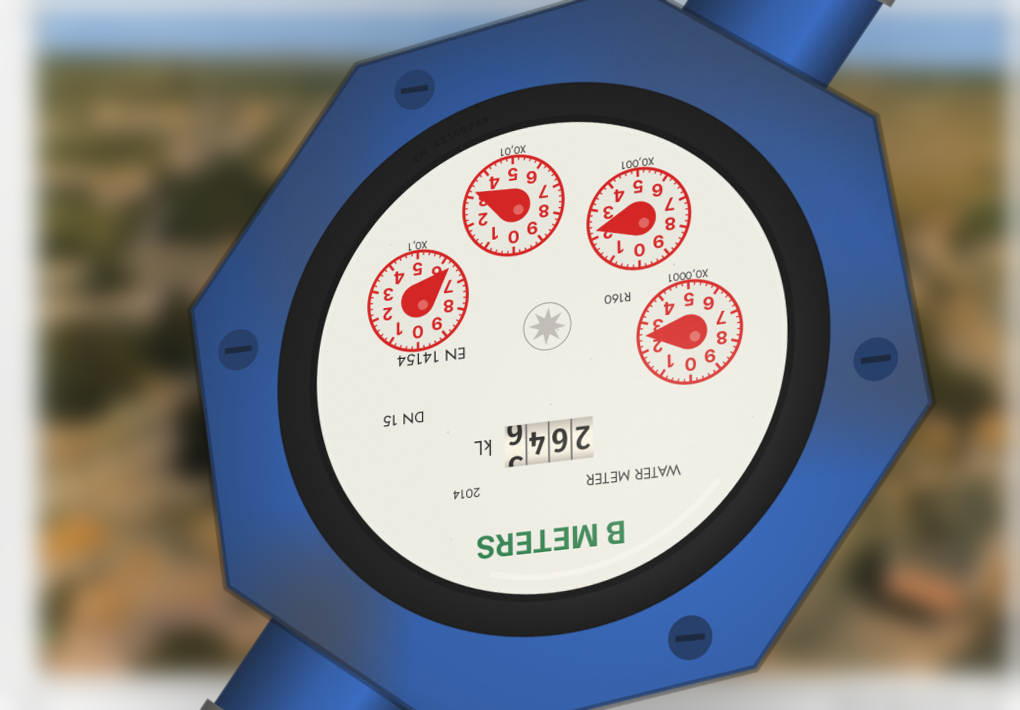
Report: 2645.6322 kL
